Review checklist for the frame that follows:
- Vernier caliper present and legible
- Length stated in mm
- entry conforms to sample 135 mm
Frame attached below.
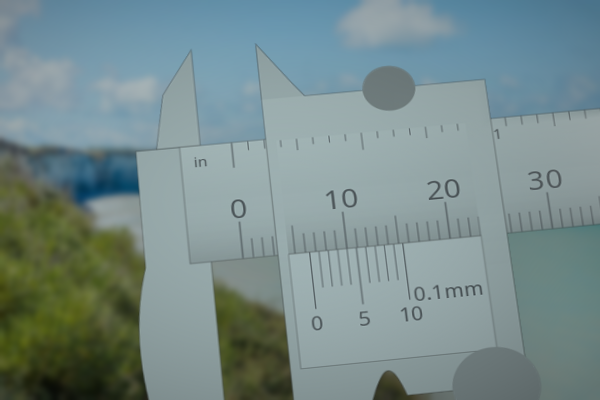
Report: 6.4 mm
